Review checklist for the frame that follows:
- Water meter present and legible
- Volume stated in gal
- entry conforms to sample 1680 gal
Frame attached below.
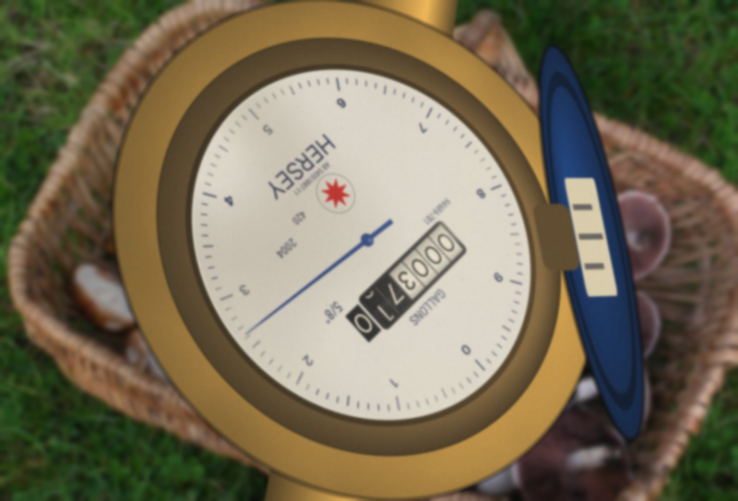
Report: 3712.6 gal
